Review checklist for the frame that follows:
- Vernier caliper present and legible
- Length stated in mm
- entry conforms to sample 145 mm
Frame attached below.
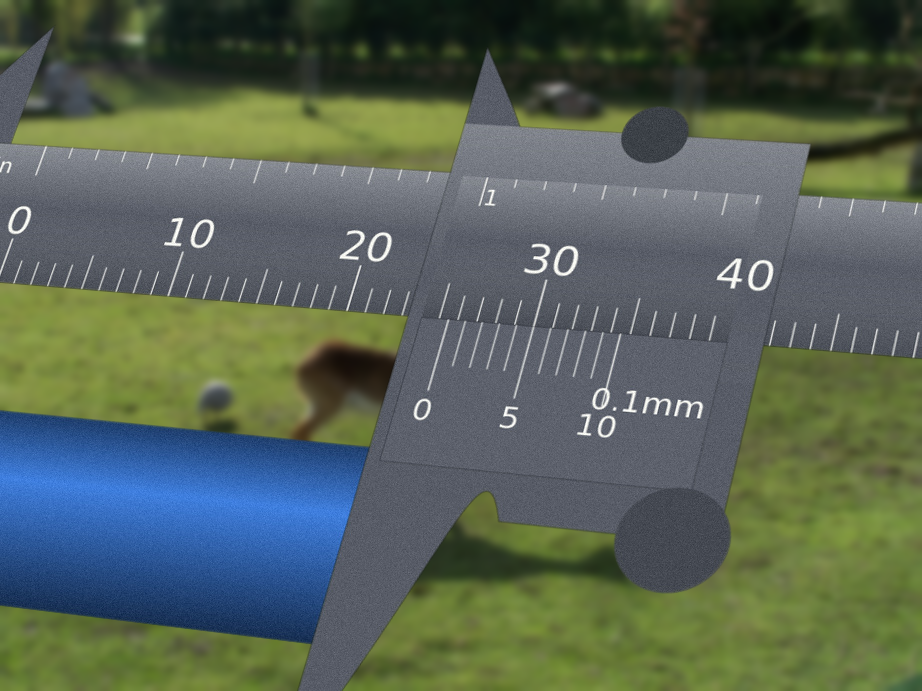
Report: 25.5 mm
